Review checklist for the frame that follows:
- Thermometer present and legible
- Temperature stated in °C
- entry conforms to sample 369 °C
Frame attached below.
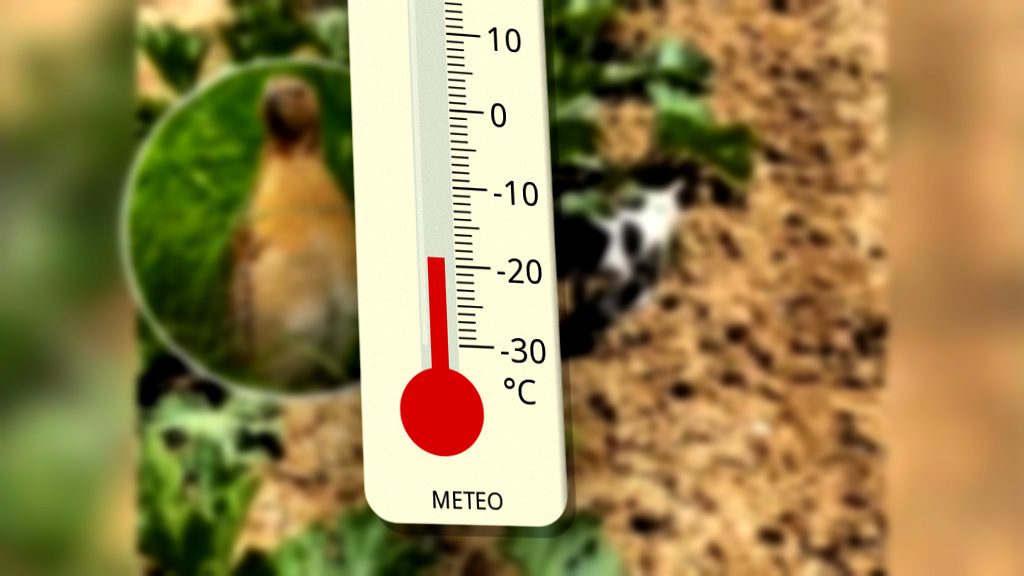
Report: -19 °C
